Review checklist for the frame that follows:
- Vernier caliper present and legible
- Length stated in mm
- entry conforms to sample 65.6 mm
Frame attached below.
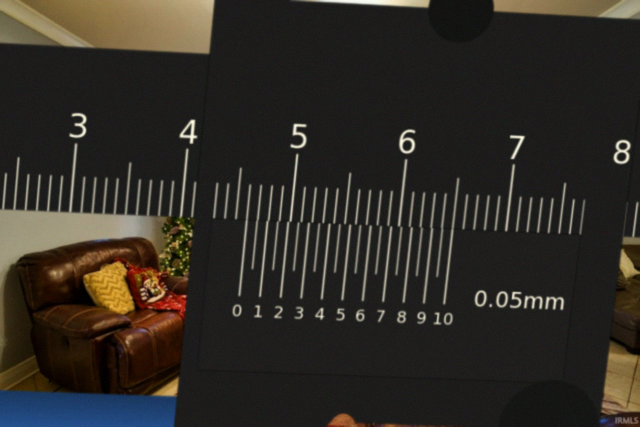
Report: 46.0 mm
